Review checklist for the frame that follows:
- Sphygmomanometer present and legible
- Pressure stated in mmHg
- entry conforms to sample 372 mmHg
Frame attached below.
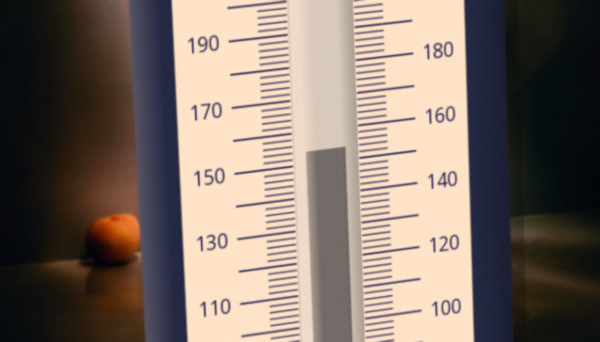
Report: 154 mmHg
